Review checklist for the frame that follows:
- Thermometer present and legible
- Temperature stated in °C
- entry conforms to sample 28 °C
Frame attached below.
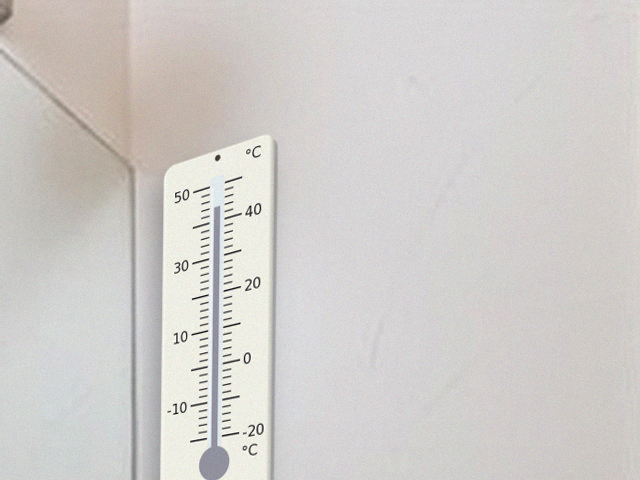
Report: 44 °C
